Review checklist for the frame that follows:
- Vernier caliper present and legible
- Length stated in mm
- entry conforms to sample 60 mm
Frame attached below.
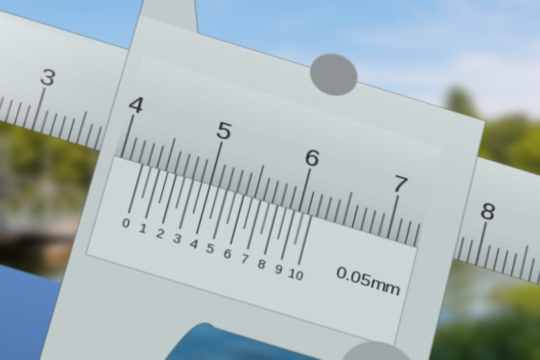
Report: 42.4 mm
